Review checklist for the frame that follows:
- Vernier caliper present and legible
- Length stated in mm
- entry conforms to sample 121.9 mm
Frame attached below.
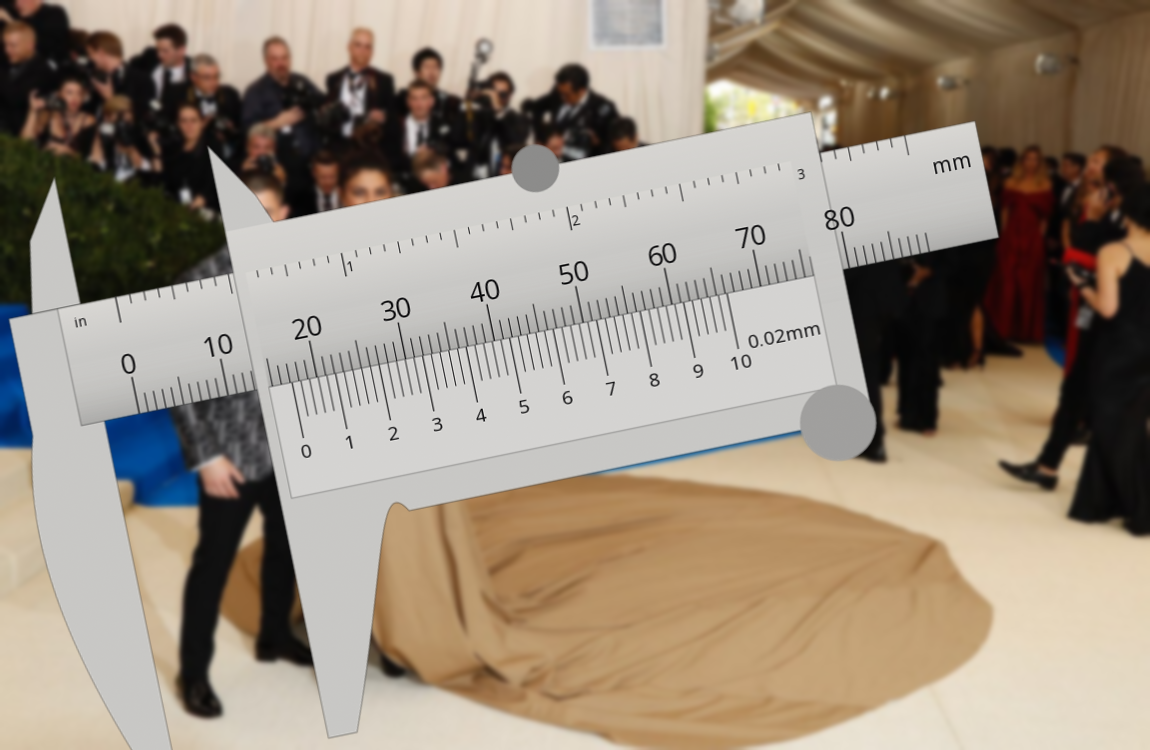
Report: 17.2 mm
